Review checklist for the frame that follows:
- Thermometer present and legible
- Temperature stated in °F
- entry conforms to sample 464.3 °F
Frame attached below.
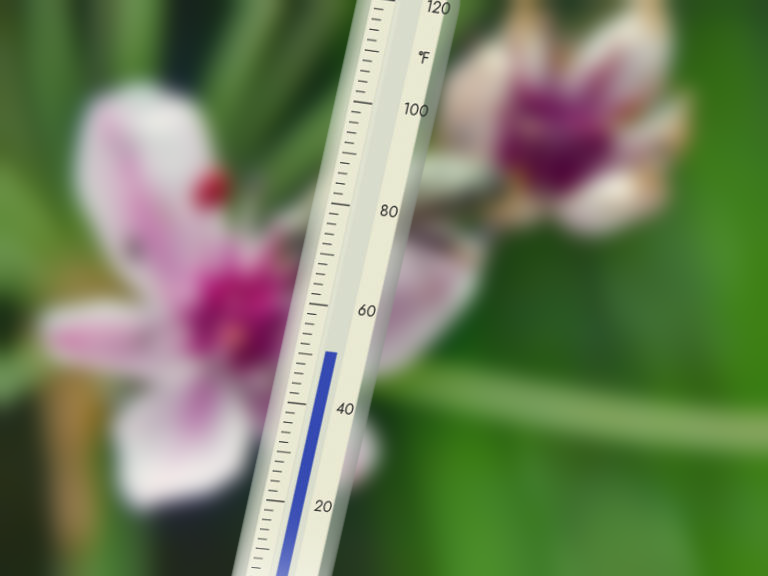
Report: 51 °F
